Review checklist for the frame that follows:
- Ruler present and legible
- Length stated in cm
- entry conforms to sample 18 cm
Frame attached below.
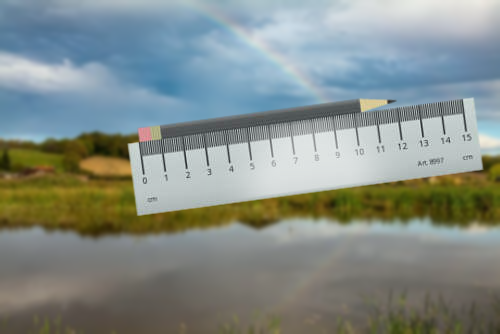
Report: 12 cm
